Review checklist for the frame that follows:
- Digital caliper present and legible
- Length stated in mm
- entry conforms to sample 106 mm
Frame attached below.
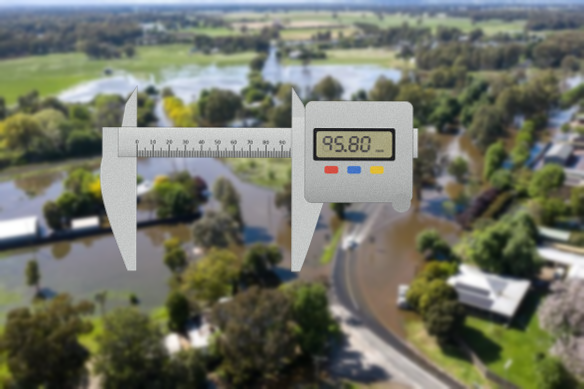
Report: 95.80 mm
